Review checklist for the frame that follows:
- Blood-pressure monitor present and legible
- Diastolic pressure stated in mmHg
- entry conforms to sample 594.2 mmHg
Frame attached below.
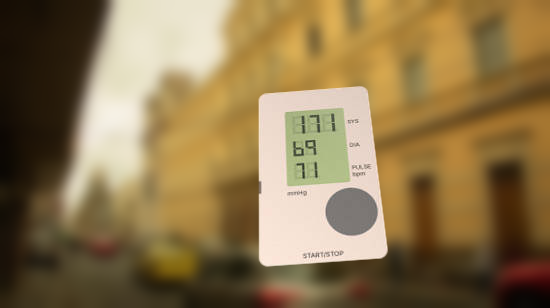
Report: 69 mmHg
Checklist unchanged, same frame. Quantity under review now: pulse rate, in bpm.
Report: 71 bpm
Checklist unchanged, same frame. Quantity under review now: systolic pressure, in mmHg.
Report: 171 mmHg
